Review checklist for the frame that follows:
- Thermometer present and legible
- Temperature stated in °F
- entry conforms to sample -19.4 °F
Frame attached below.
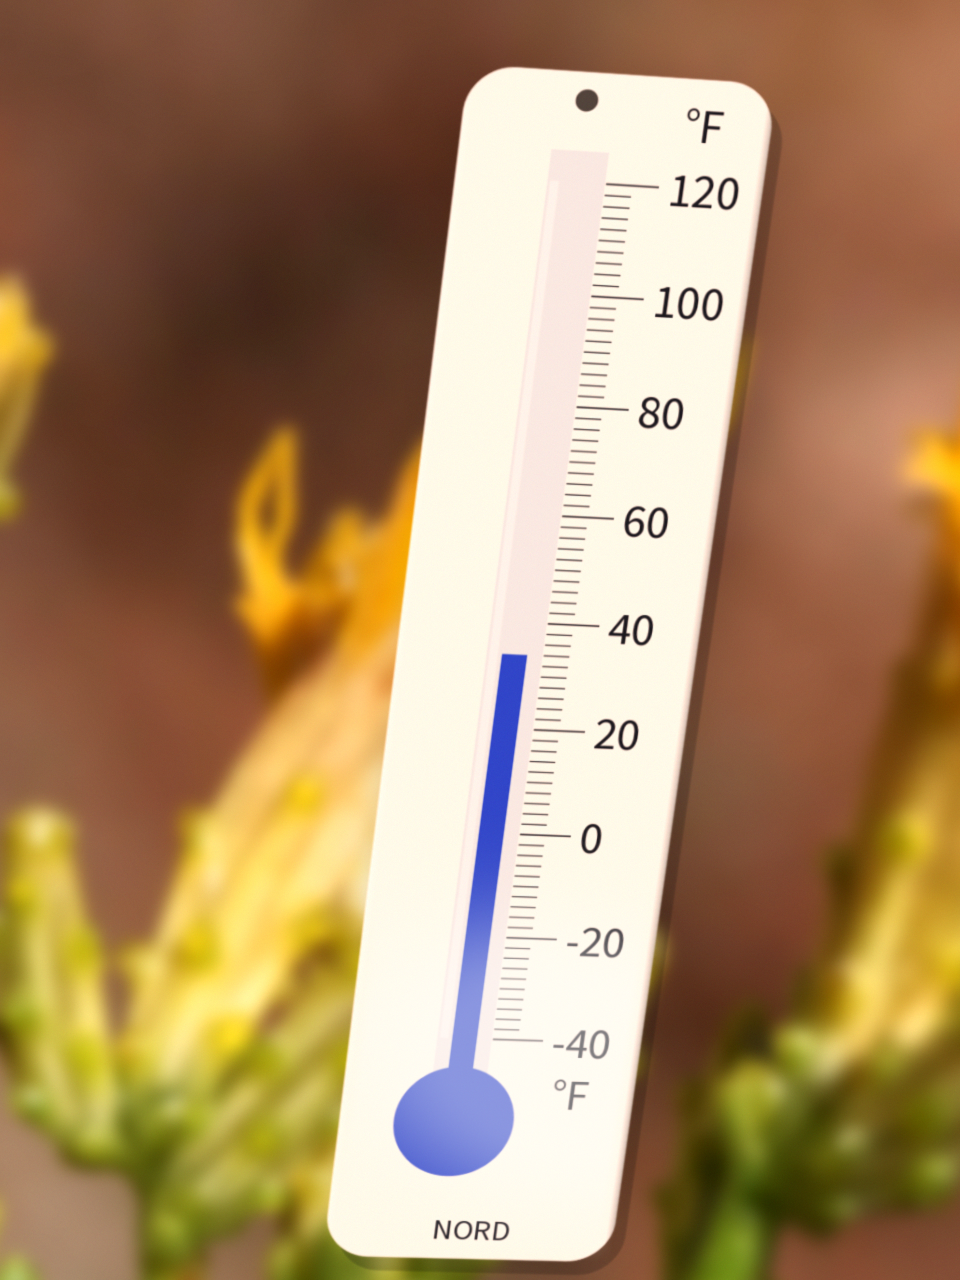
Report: 34 °F
